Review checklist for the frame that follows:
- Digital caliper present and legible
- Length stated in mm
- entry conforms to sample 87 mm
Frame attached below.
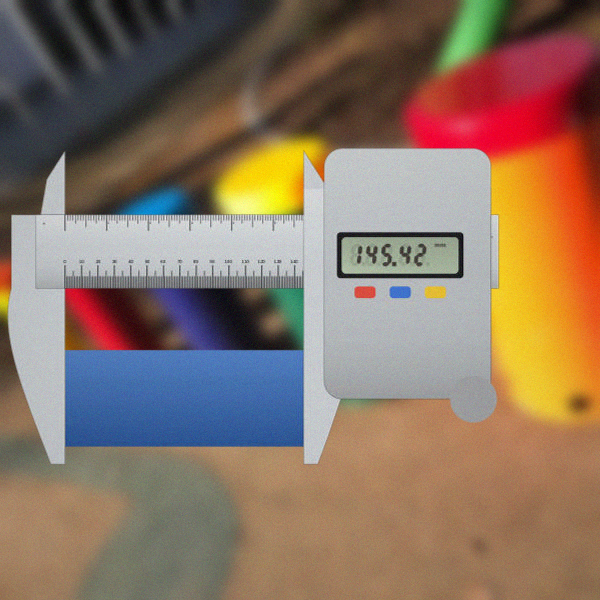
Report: 145.42 mm
